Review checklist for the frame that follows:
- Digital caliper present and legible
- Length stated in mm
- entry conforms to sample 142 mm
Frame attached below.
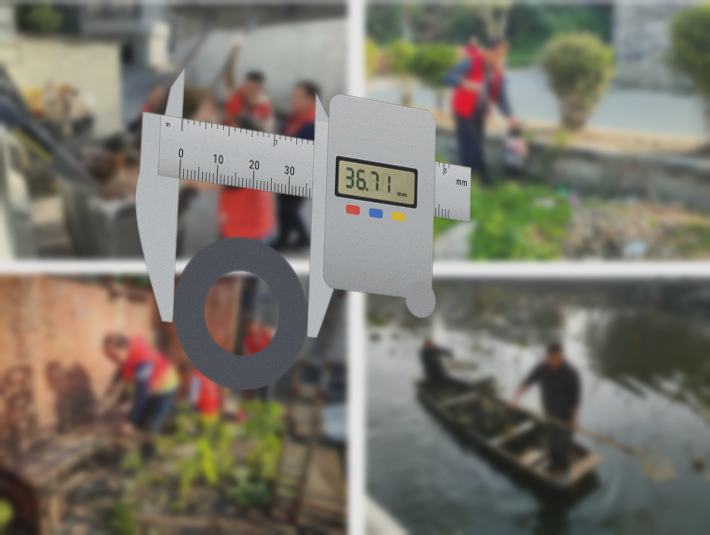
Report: 36.71 mm
